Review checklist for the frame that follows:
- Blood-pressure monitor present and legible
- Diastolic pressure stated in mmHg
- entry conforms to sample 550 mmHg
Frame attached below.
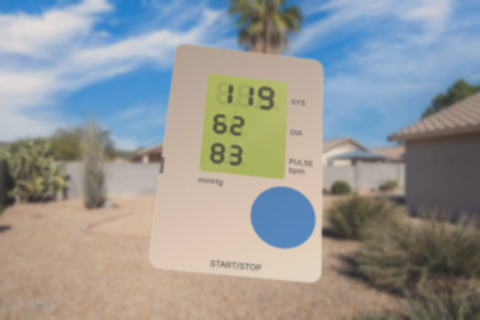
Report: 62 mmHg
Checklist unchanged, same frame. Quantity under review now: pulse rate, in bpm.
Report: 83 bpm
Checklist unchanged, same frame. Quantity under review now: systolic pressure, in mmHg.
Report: 119 mmHg
